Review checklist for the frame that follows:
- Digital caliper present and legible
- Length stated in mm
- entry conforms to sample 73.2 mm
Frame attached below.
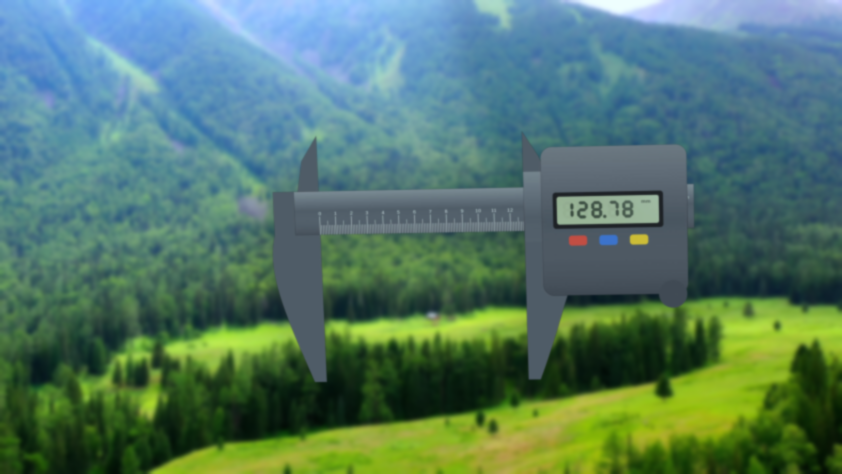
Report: 128.78 mm
